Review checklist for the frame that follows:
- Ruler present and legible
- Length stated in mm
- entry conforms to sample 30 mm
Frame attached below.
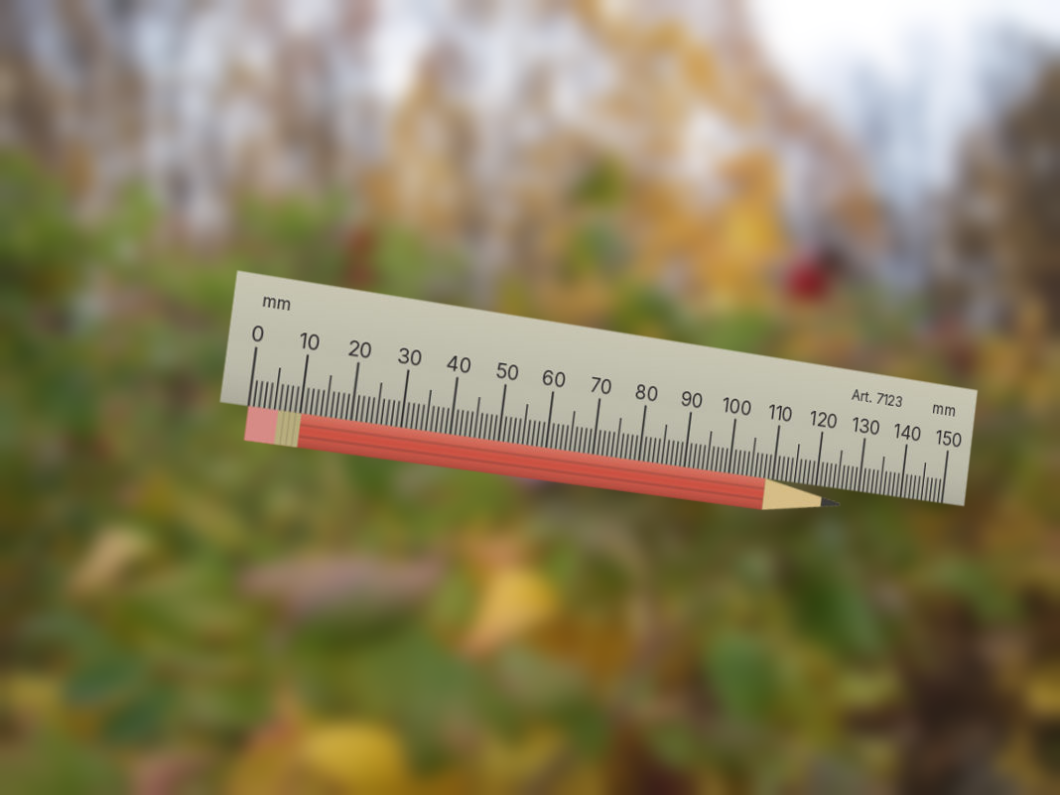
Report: 126 mm
